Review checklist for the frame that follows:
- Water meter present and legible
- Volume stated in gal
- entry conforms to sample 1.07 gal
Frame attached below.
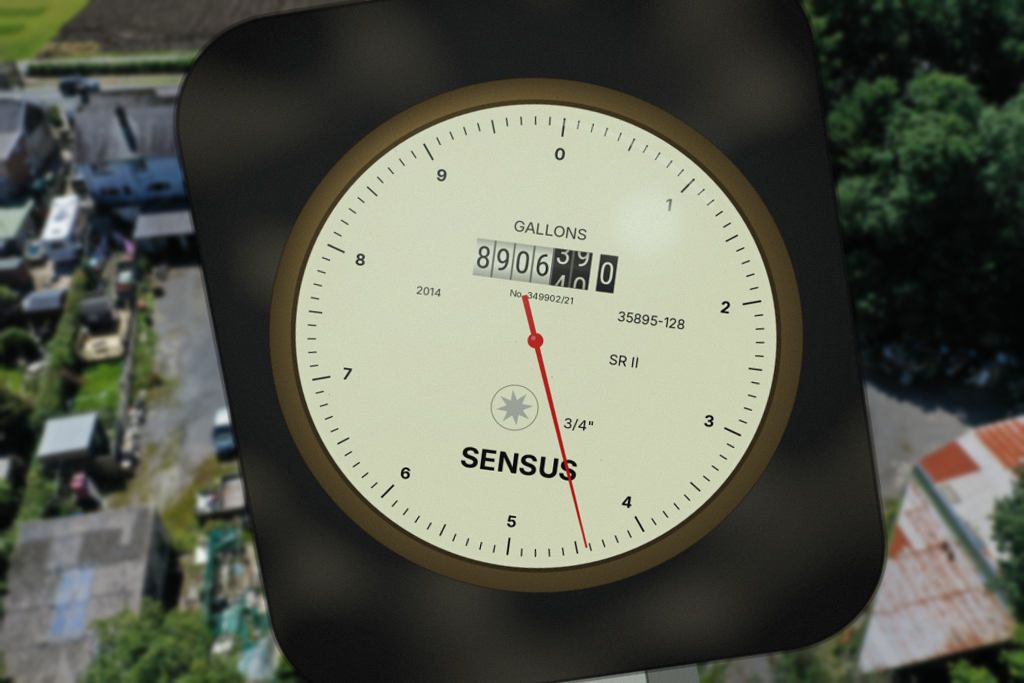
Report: 8906394.4 gal
